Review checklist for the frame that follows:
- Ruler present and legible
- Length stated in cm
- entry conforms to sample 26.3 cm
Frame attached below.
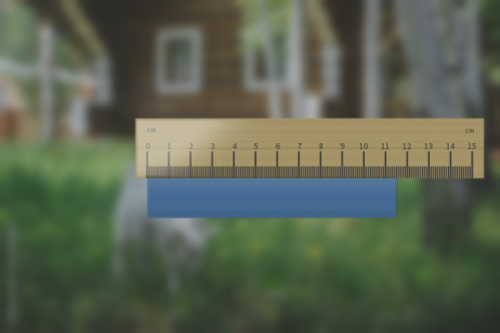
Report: 11.5 cm
